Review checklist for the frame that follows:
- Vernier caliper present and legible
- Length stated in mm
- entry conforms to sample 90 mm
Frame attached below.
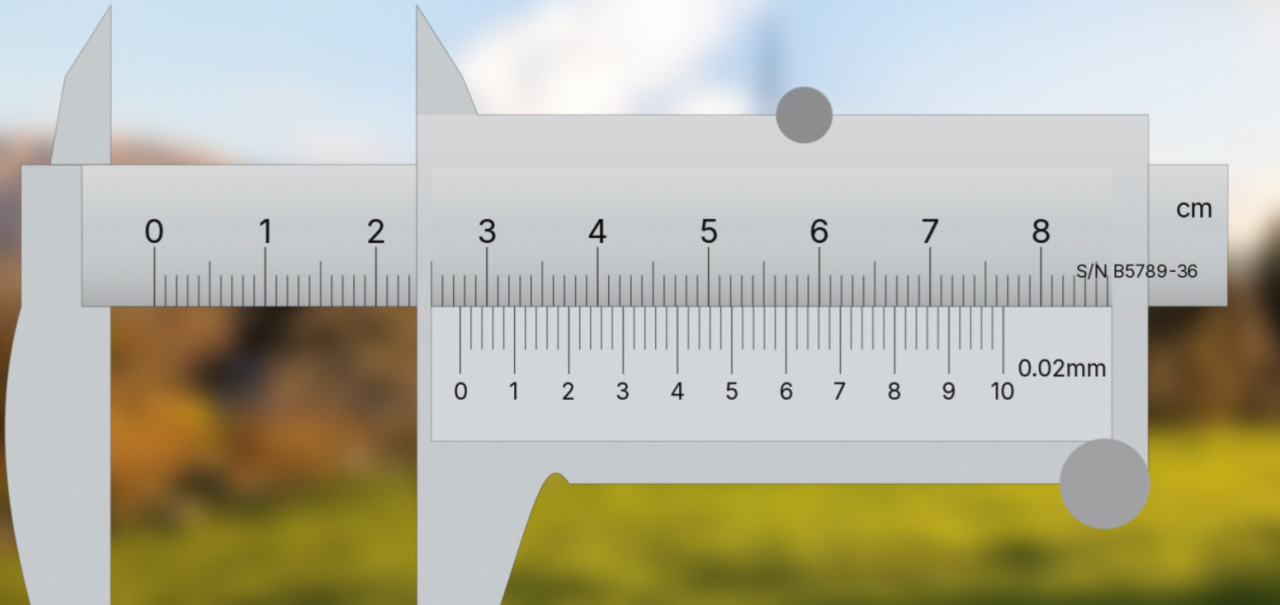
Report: 27.6 mm
